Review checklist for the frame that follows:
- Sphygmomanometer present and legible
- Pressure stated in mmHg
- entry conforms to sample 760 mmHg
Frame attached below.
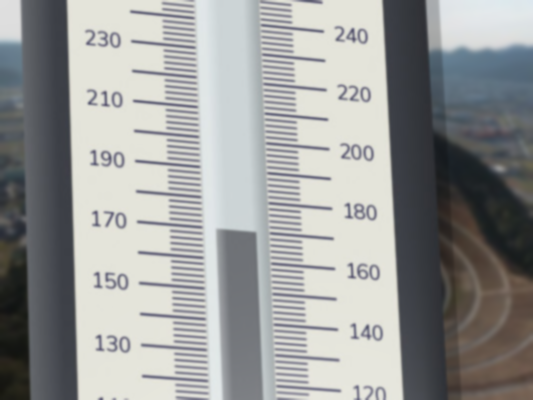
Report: 170 mmHg
